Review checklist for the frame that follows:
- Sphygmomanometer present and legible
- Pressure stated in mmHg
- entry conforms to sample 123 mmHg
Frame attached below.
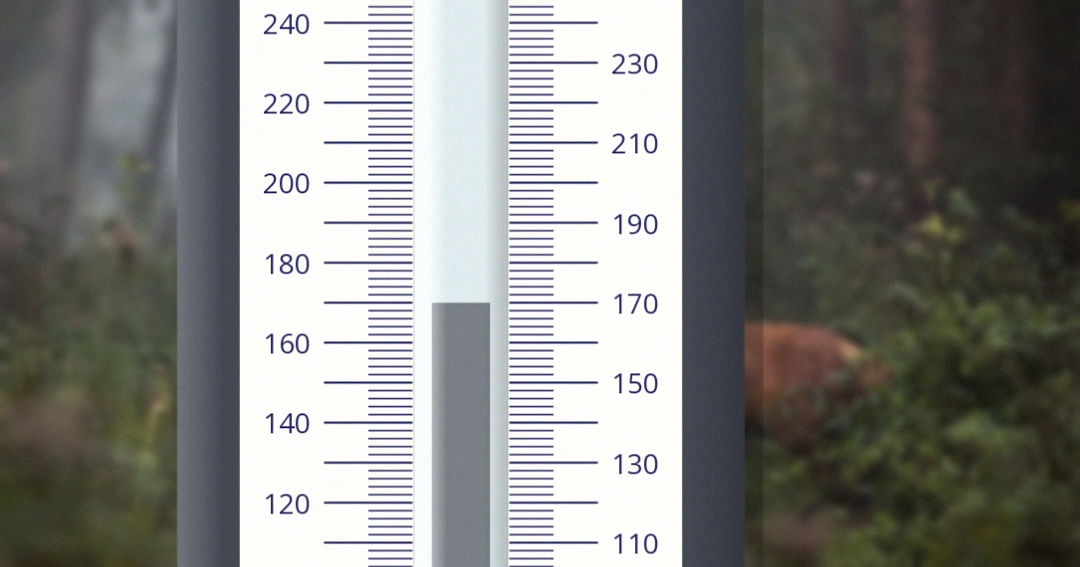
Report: 170 mmHg
